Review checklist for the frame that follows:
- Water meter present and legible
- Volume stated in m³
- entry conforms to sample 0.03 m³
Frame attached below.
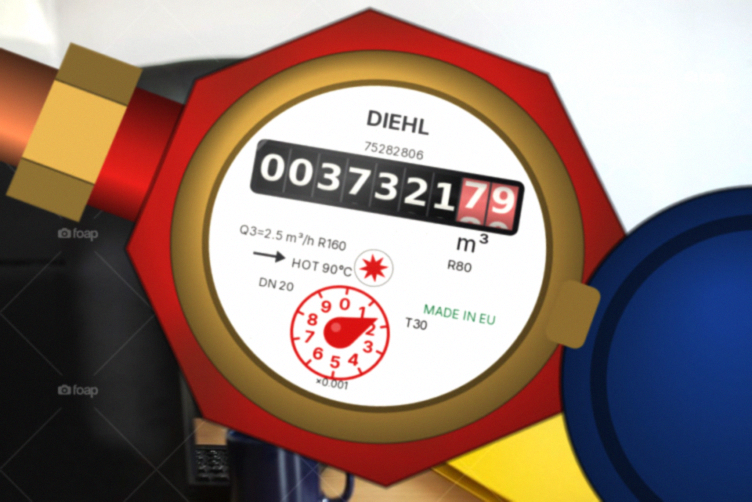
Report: 37321.791 m³
